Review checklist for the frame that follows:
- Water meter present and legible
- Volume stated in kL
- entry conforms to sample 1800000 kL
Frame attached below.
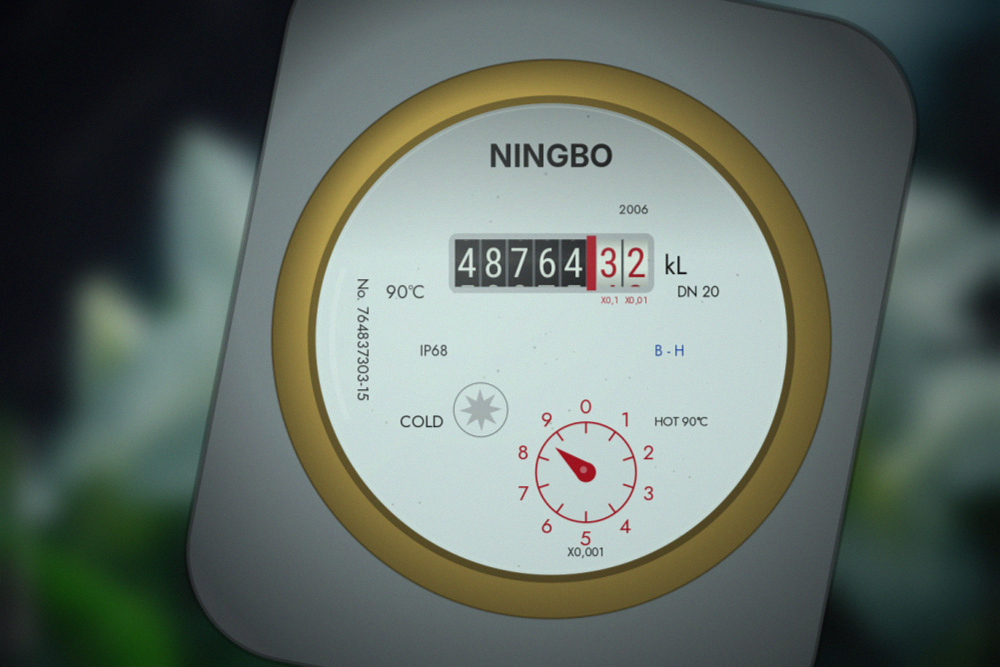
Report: 48764.328 kL
